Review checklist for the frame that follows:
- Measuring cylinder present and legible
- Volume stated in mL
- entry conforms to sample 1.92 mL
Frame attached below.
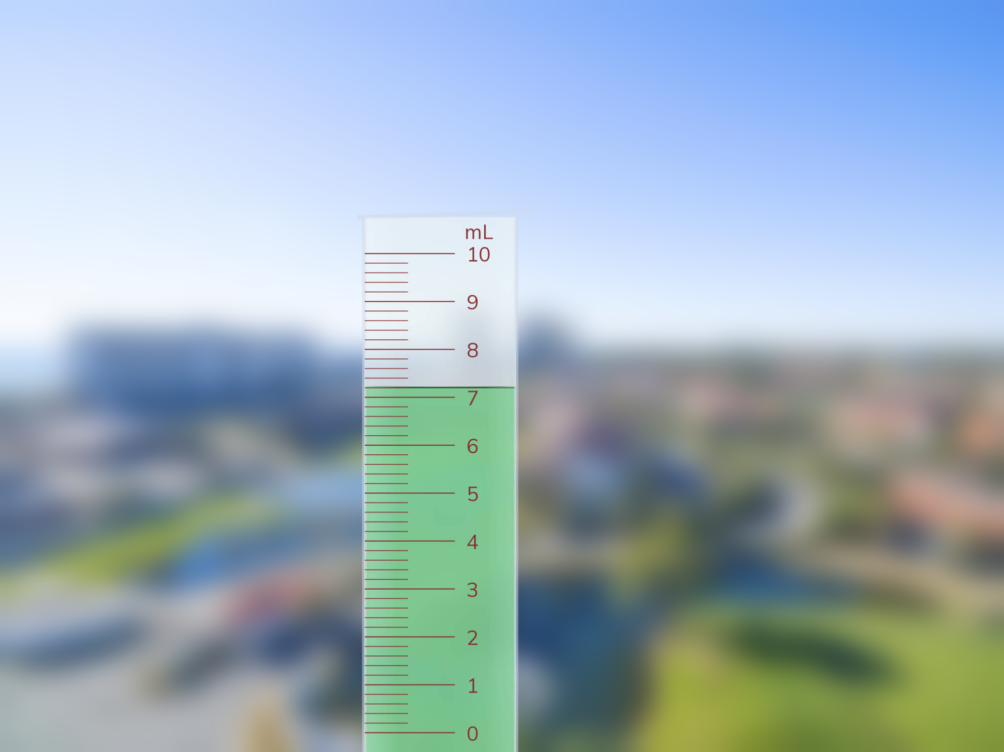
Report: 7.2 mL
